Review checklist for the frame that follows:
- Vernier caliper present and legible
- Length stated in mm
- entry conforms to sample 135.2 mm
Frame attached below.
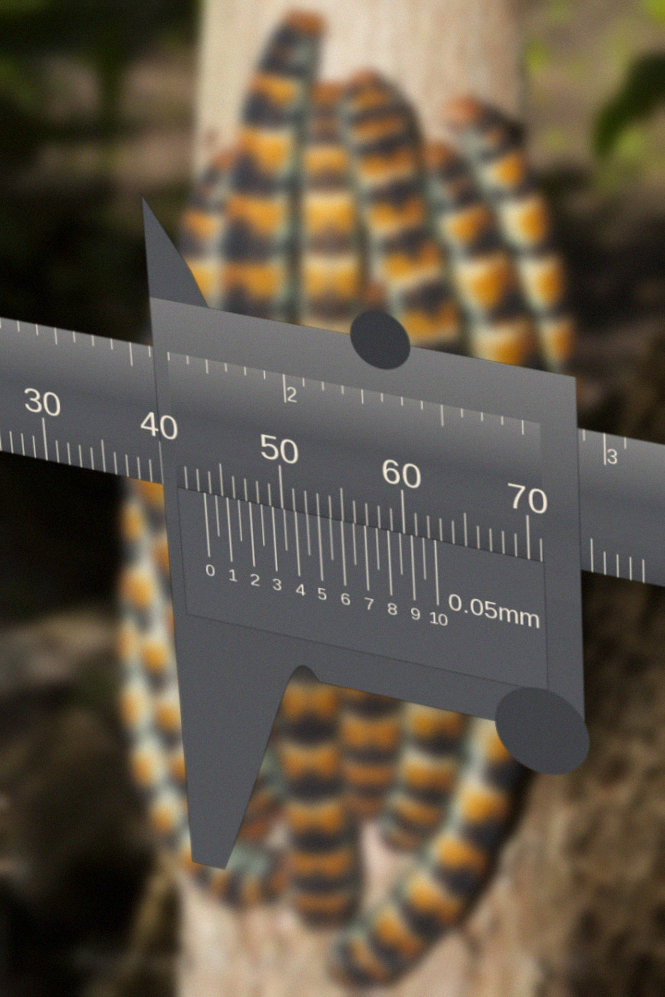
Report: 43.5 mm
